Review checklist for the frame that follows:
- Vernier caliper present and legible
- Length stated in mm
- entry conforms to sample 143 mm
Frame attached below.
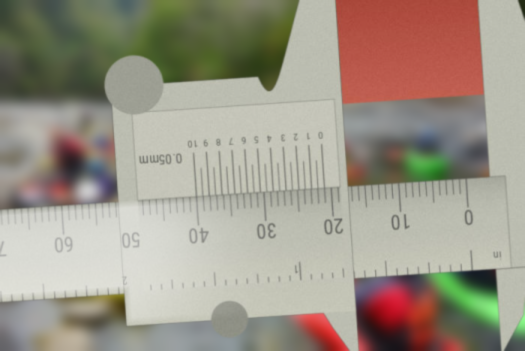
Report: 21.0 mm
